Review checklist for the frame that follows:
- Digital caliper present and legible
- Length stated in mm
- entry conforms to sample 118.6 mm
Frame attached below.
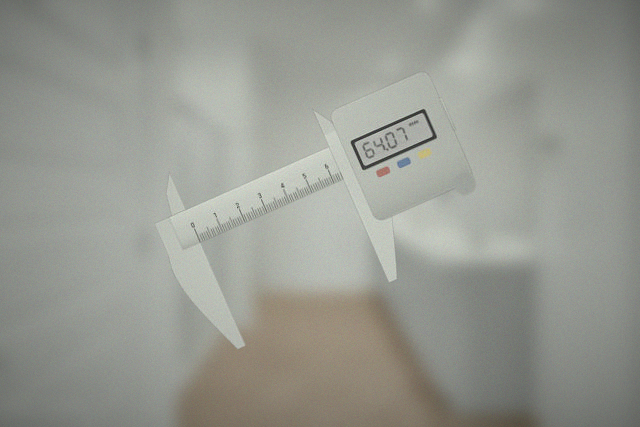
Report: 64.07 mm
